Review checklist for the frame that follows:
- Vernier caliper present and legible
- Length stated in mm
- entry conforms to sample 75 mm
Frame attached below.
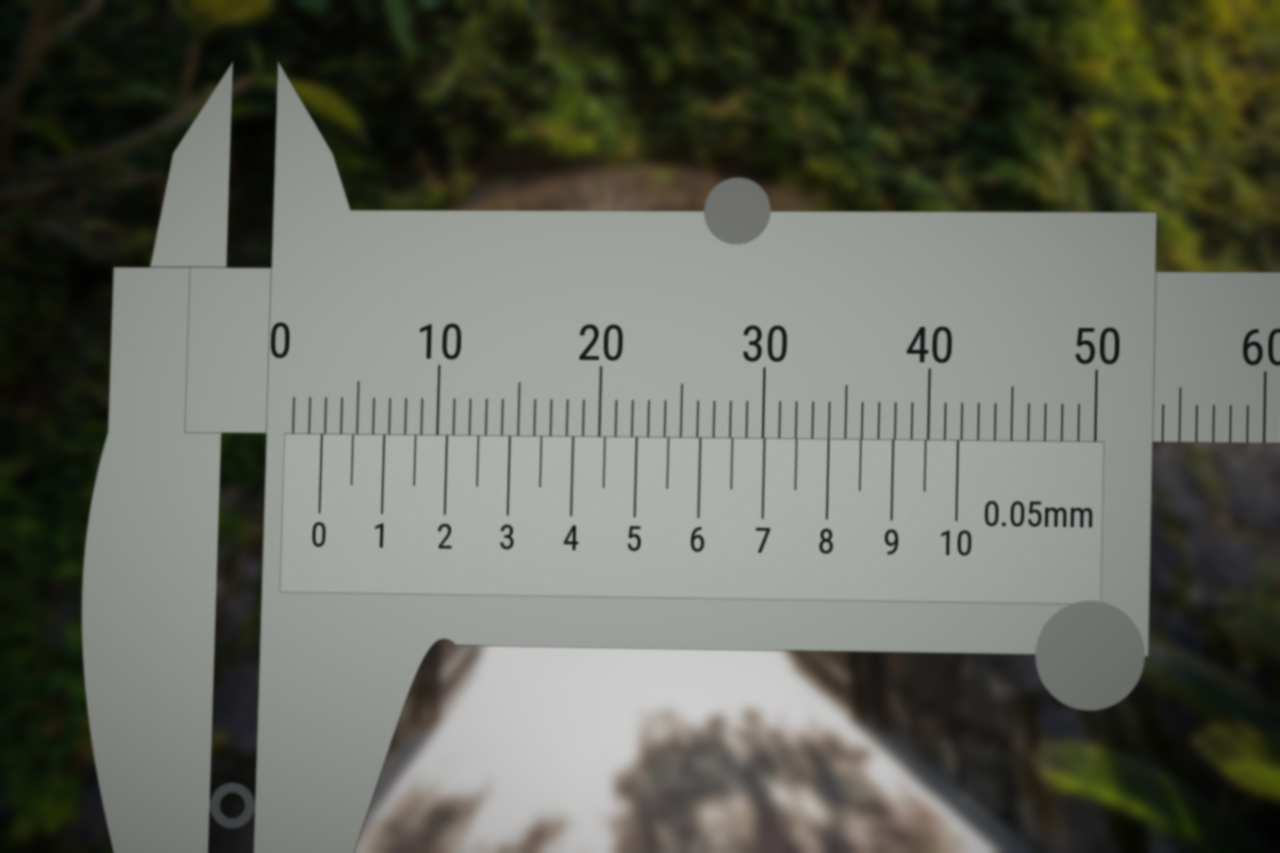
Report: 2.8 mm
